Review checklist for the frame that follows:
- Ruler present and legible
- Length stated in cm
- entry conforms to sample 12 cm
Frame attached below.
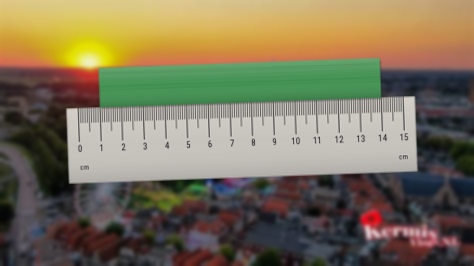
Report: 13 cm
